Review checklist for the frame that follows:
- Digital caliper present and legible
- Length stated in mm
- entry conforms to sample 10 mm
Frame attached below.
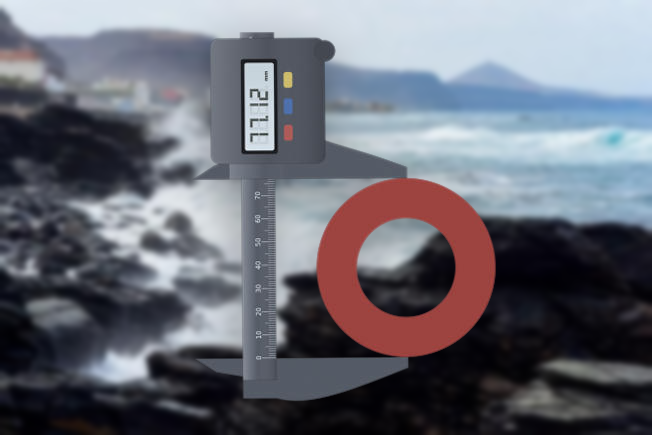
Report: 77.12 mm
